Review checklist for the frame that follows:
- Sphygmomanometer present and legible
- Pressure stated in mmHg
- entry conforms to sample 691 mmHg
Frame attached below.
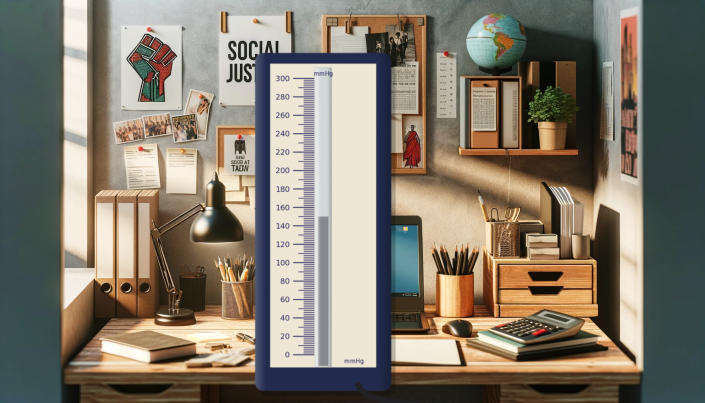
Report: 150 mmHg
